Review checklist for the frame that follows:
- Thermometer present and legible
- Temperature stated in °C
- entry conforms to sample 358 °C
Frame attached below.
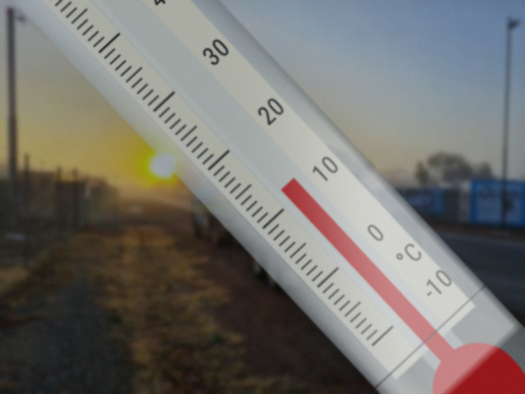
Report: 12 °C
